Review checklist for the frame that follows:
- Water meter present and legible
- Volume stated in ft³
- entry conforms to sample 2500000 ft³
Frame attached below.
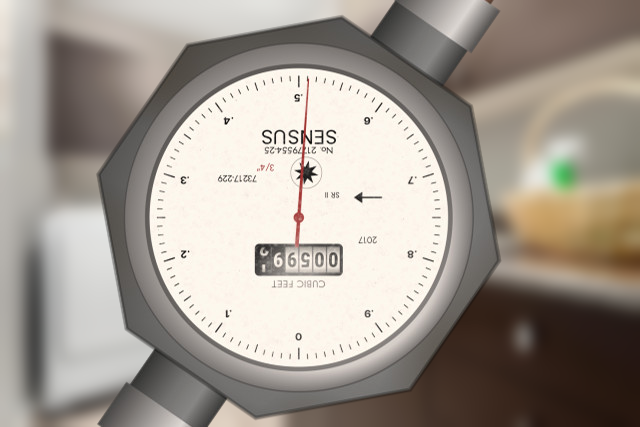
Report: 5991.51 ft³
